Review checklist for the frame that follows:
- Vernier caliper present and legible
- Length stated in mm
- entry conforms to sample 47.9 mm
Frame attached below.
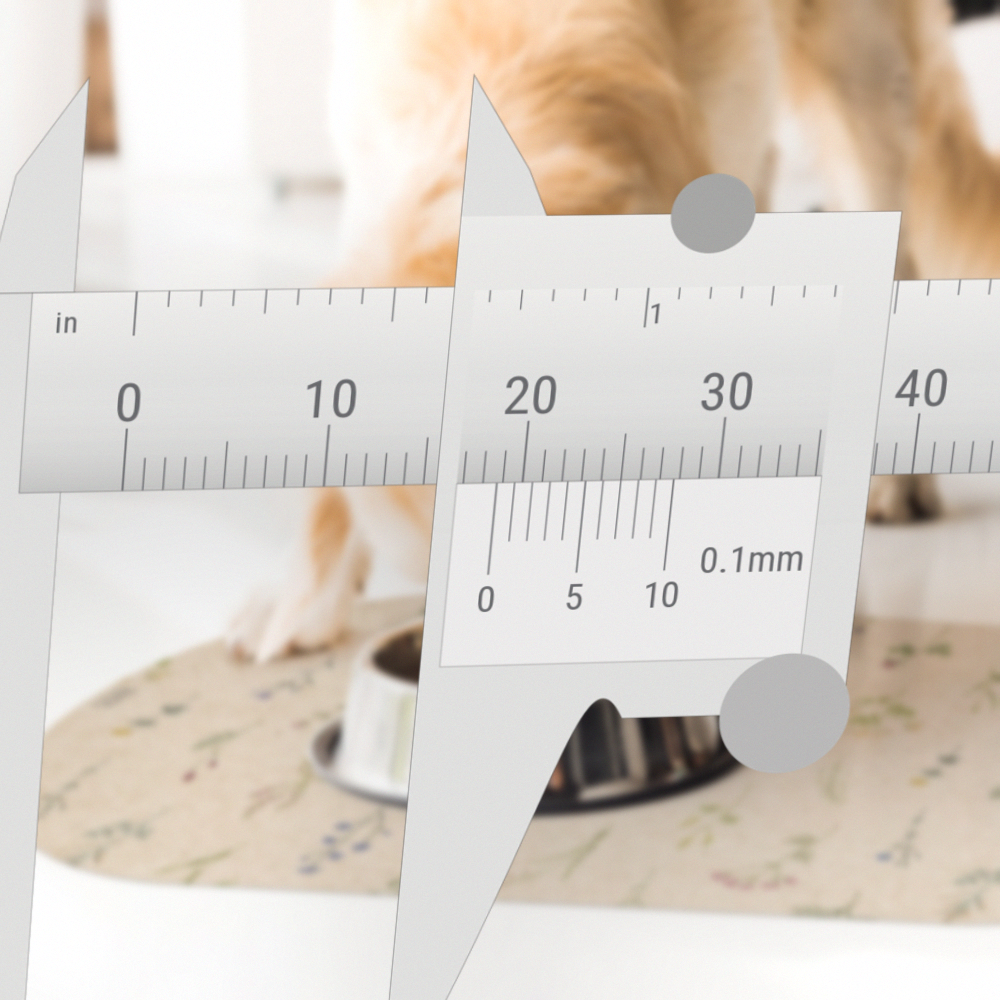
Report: 18.7 mm
